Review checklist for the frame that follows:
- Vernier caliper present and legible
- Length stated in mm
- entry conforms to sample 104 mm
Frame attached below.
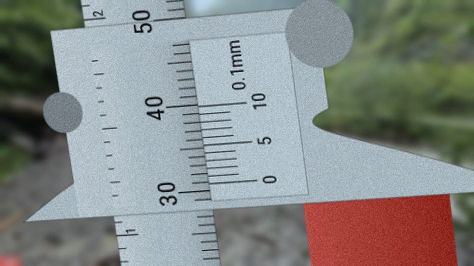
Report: 30.8 mm
